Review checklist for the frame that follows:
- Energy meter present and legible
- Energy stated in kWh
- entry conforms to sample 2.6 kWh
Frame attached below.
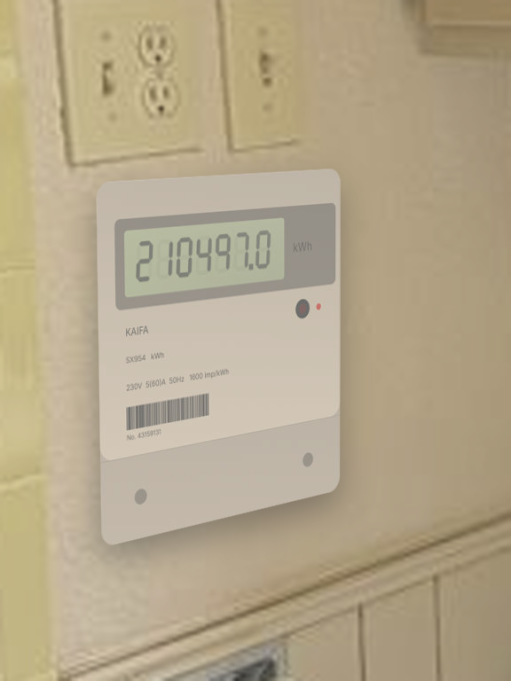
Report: 210497.0 kWh
